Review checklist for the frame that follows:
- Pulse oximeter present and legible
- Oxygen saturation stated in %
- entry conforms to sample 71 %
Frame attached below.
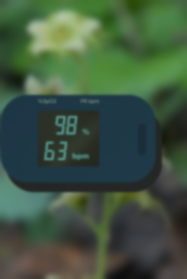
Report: 98 %
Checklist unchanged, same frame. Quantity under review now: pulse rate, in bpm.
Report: 63 bpm
